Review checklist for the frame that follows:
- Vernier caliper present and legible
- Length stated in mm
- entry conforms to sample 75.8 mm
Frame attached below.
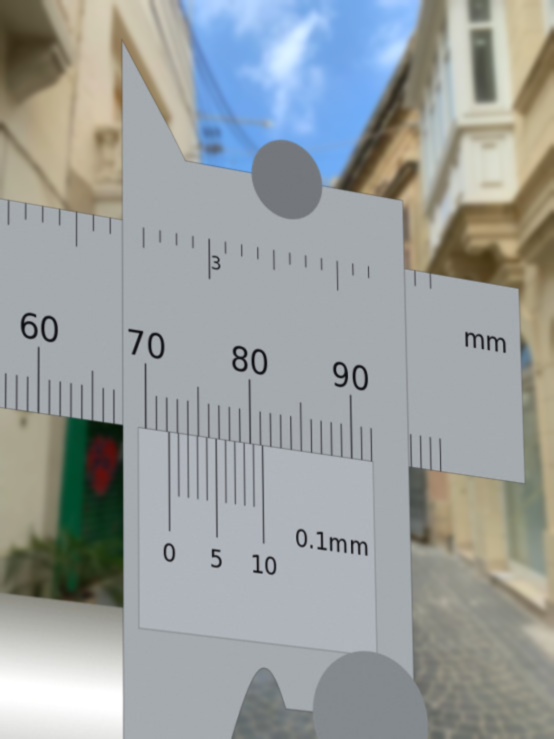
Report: 72.2 mm
